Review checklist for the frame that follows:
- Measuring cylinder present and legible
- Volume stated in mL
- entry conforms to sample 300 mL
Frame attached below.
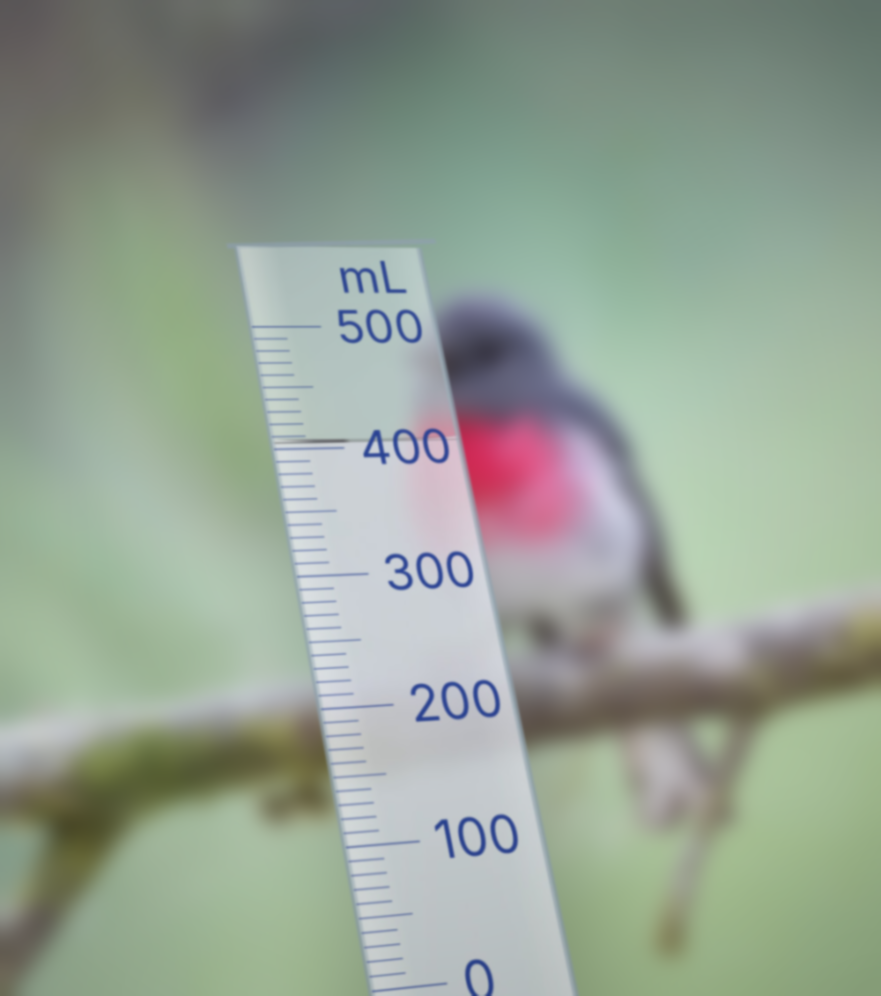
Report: 405 mL
